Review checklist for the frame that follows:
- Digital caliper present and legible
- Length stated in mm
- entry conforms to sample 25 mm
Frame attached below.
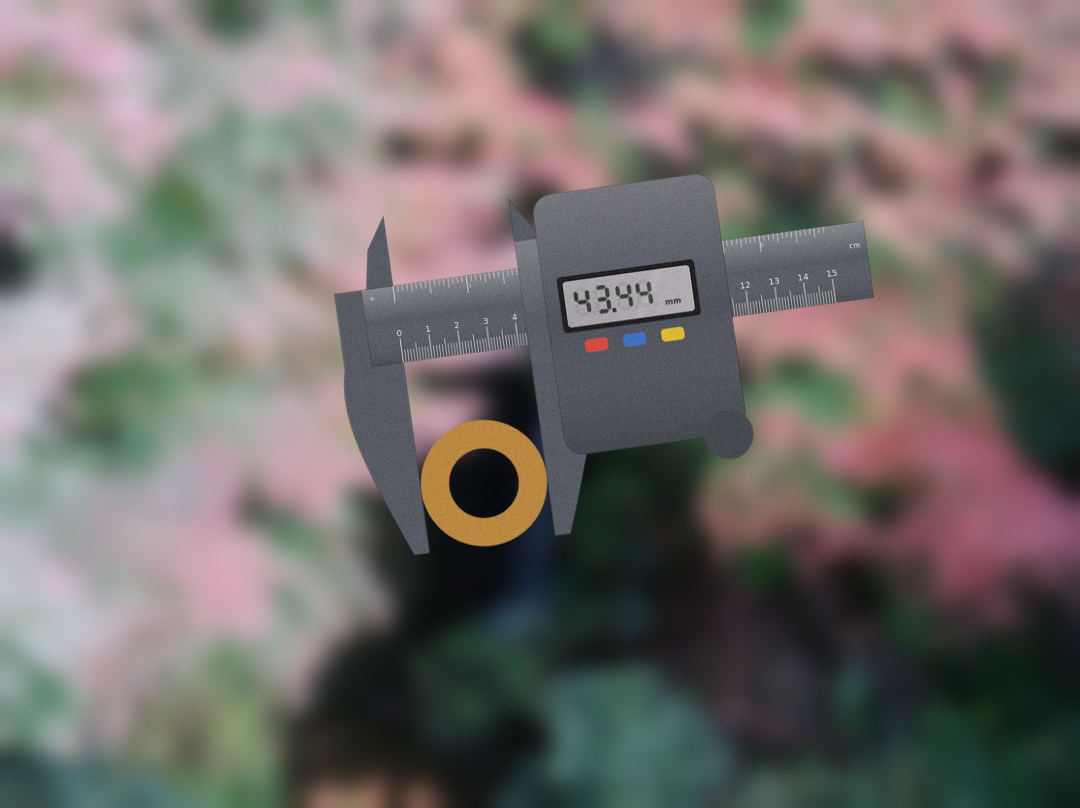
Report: 43.44 mm
